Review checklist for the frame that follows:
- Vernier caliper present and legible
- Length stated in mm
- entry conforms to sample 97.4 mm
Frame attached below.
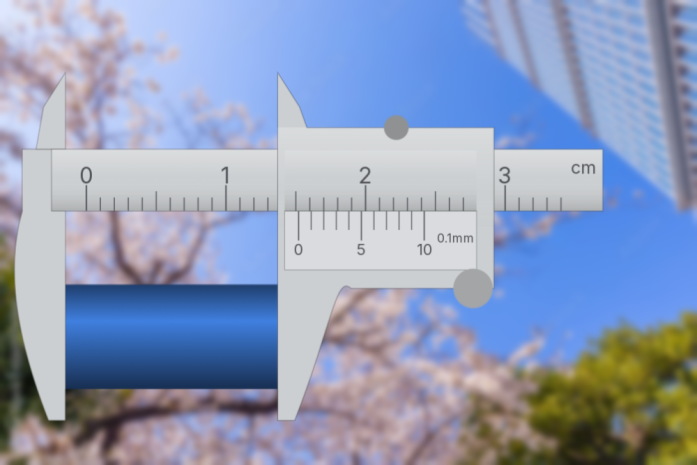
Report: 15.2 mm
